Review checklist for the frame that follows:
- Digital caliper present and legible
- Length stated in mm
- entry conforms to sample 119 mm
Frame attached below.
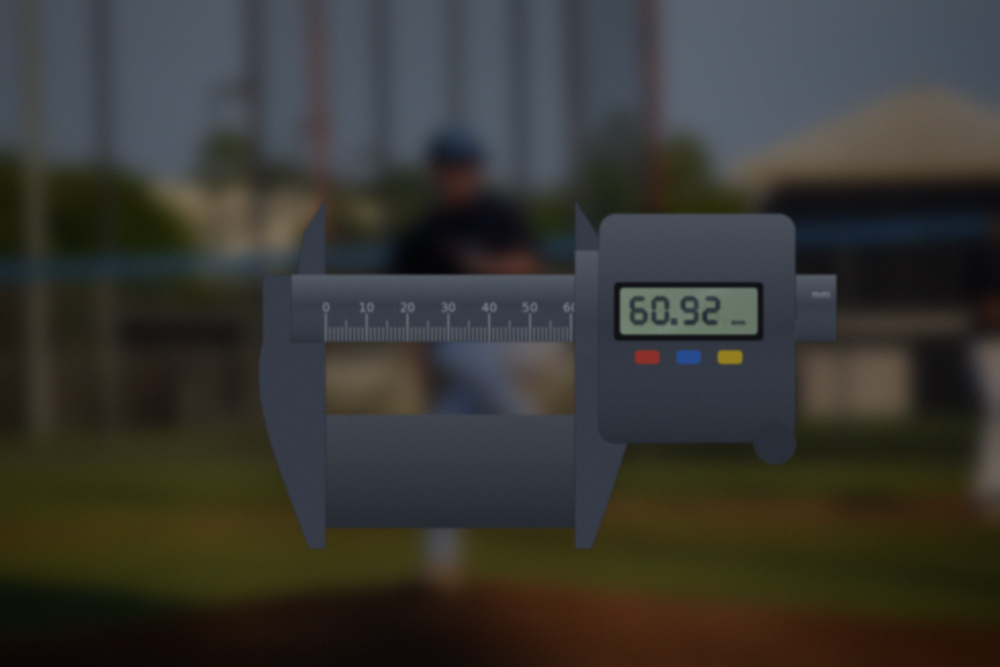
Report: 60.92 mm
